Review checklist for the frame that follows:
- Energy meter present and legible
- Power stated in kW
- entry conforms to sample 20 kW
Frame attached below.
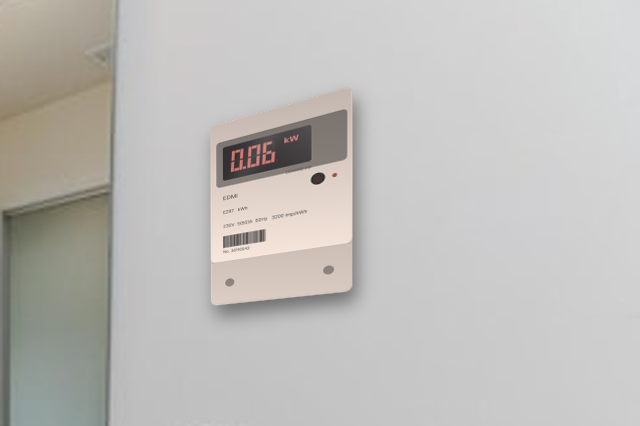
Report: 0.06 kW
